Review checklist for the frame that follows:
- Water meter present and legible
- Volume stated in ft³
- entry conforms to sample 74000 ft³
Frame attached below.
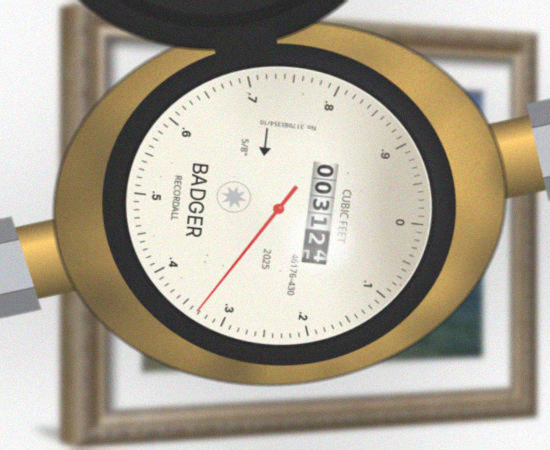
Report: 3124.33 ft³
